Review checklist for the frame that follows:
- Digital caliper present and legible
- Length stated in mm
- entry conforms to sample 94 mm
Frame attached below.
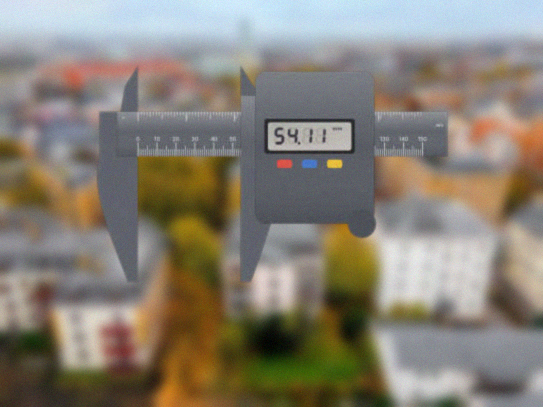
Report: 54.11 mm
